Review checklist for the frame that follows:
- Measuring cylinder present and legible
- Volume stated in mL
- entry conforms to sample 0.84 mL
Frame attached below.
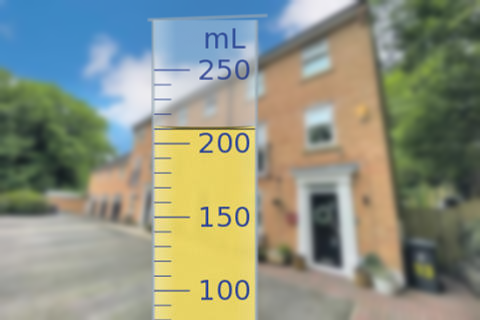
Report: 210 mL
